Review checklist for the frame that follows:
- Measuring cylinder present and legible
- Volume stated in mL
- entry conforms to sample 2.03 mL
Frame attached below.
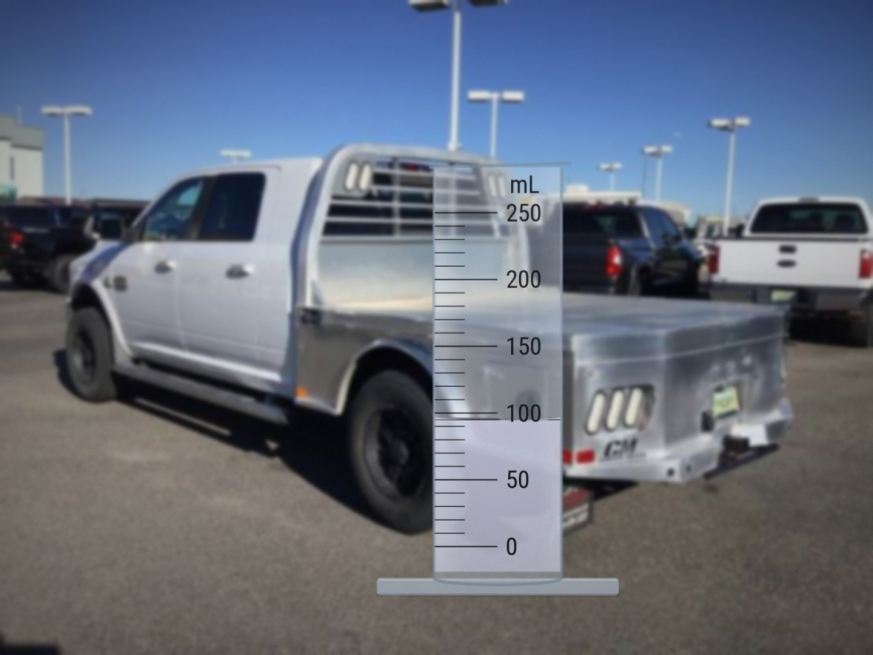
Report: 95 mL
